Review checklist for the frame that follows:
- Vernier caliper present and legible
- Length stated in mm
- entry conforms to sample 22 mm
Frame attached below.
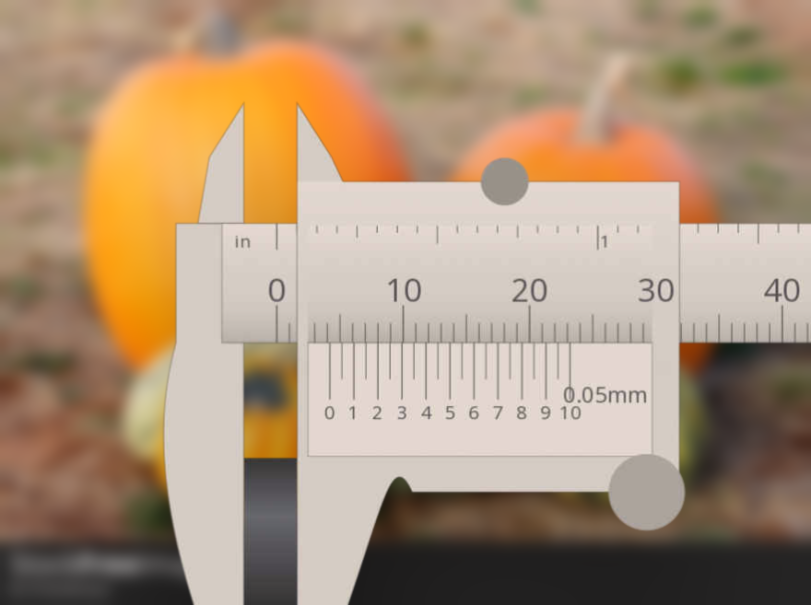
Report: 4.2 mm
